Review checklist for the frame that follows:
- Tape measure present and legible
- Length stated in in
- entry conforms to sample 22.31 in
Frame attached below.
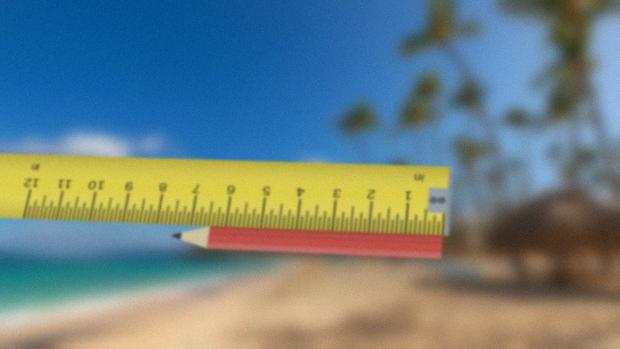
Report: 7.5 in
